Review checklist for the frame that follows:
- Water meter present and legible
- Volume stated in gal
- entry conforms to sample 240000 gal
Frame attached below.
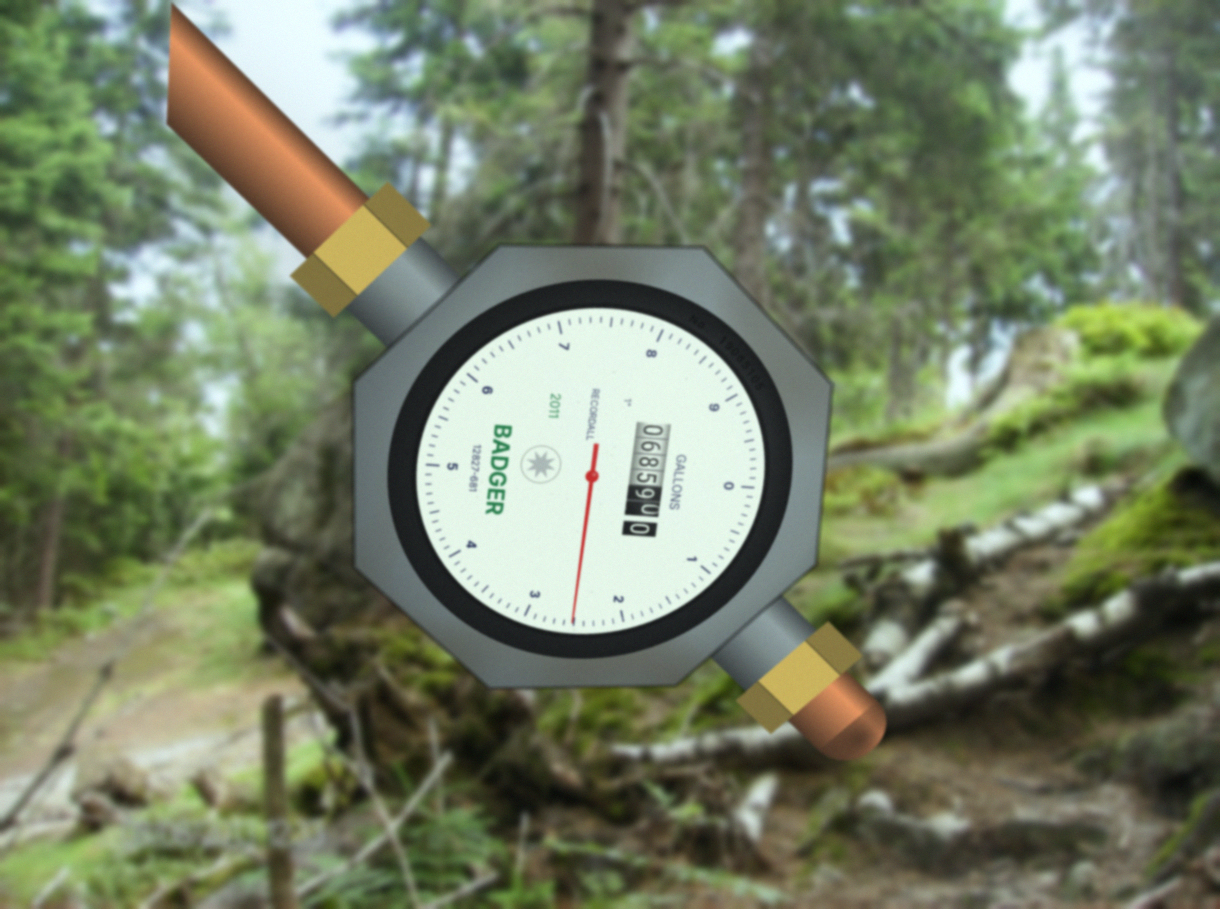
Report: 685902.5 gal
